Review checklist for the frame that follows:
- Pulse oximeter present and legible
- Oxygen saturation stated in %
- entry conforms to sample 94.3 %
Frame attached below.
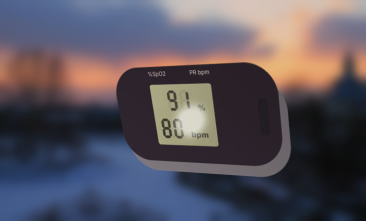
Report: 91 %
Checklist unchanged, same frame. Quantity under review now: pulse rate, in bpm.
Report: 80 bpm
